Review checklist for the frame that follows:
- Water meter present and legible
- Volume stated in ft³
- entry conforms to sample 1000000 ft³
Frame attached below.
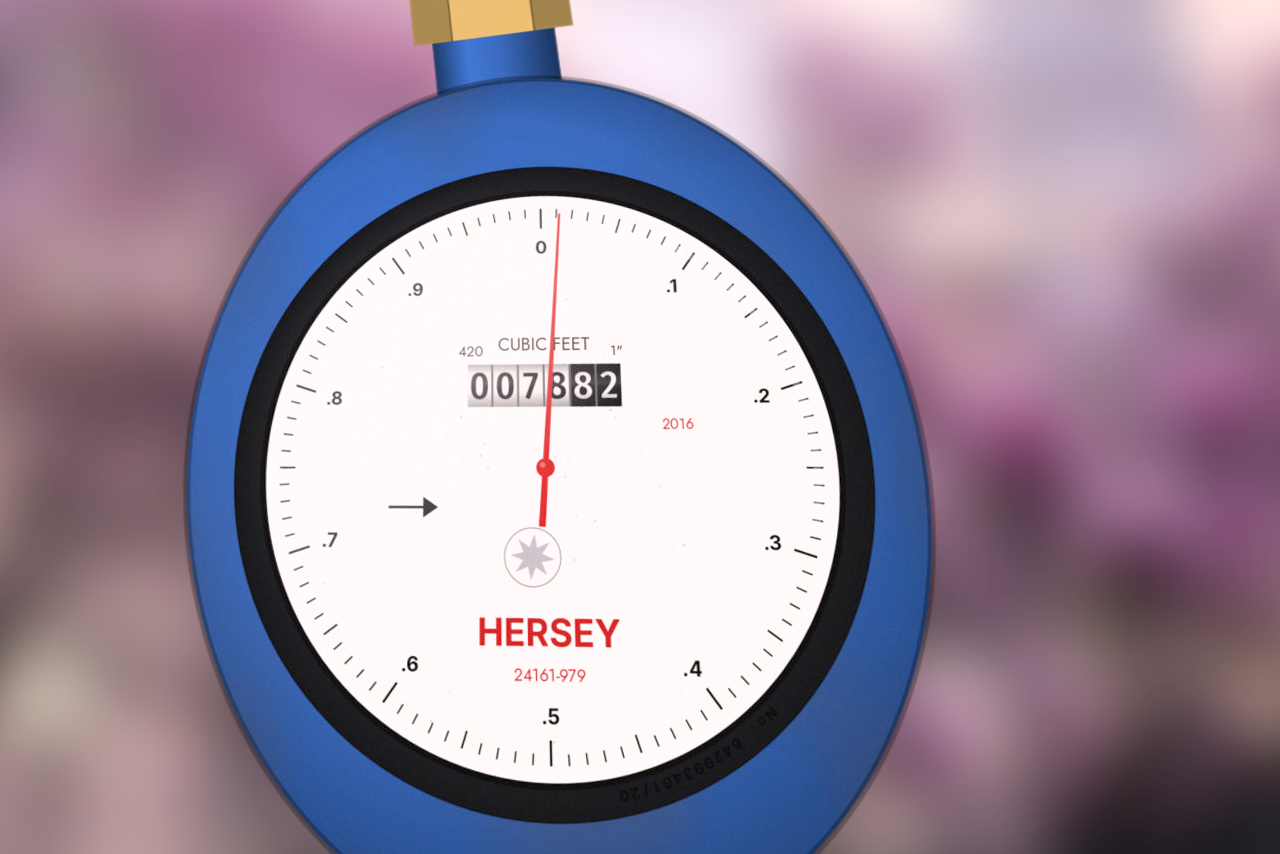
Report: 7882.01 ft³
